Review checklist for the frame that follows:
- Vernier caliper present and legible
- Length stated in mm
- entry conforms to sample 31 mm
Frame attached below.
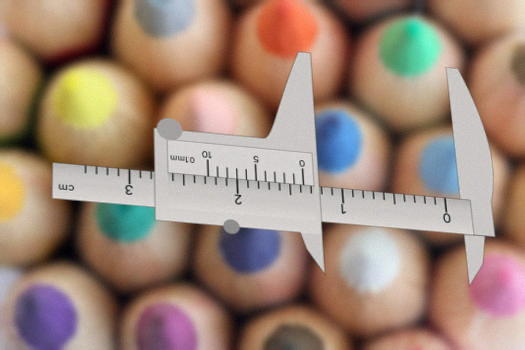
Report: 13.7 mm
